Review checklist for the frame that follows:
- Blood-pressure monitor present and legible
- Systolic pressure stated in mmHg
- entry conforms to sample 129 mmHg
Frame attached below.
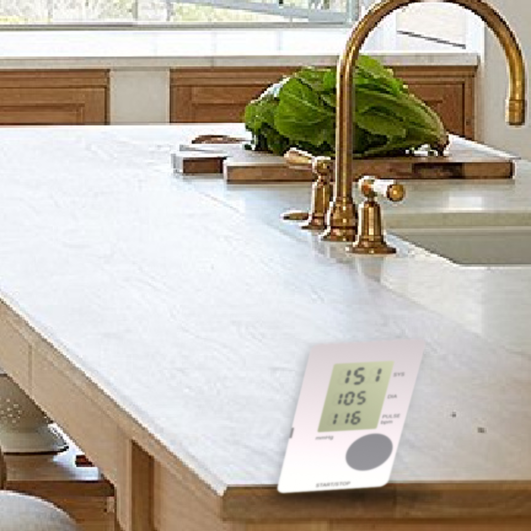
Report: 151 mmHg
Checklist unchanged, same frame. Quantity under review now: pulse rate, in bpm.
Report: 116 bpm
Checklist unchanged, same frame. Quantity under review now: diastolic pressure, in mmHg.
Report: 105 mmHg
